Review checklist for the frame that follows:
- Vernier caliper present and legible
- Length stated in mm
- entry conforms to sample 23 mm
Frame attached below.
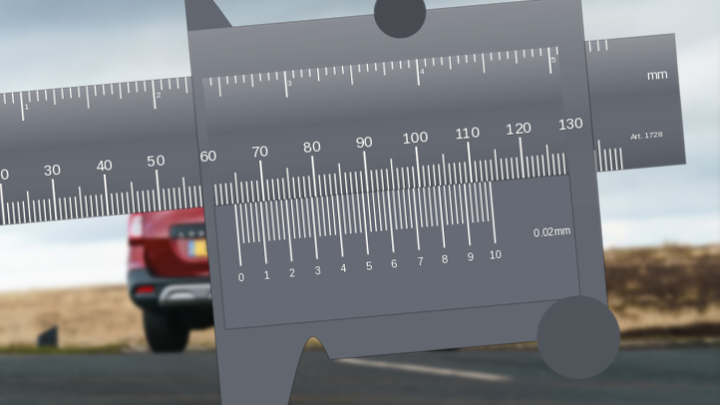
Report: 64.5 mm
